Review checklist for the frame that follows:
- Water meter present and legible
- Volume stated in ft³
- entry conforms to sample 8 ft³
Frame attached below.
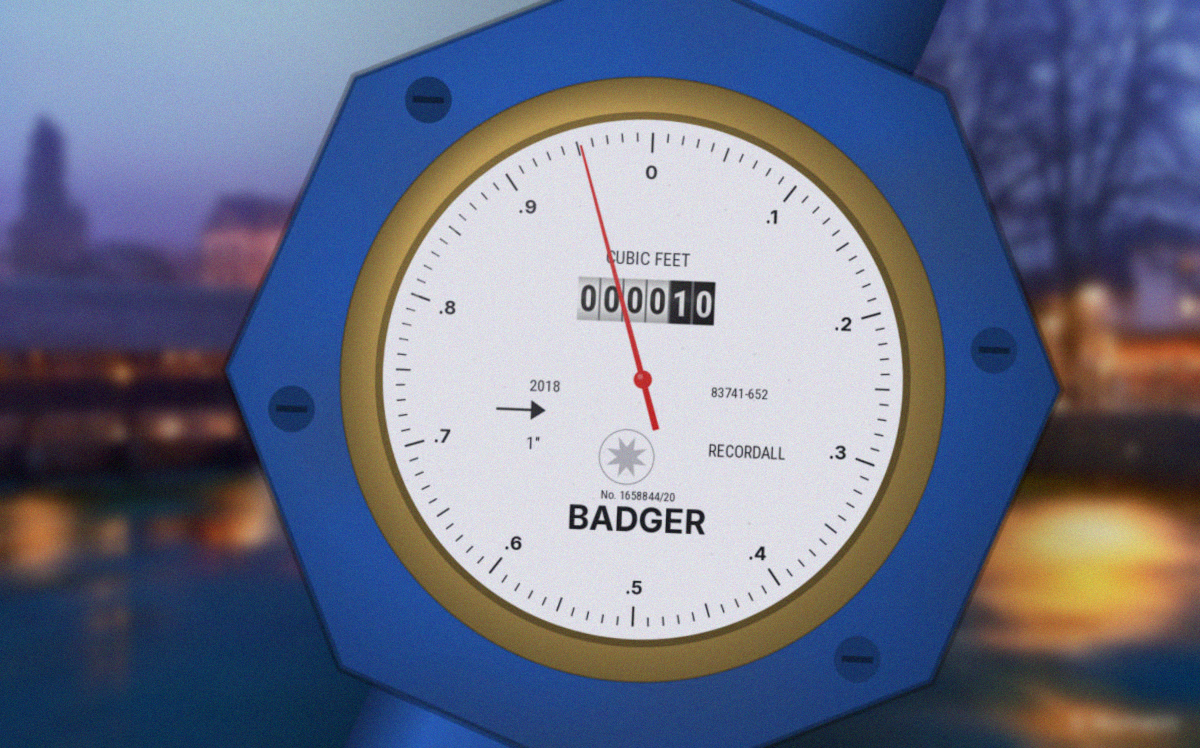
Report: 9.95 ft³
